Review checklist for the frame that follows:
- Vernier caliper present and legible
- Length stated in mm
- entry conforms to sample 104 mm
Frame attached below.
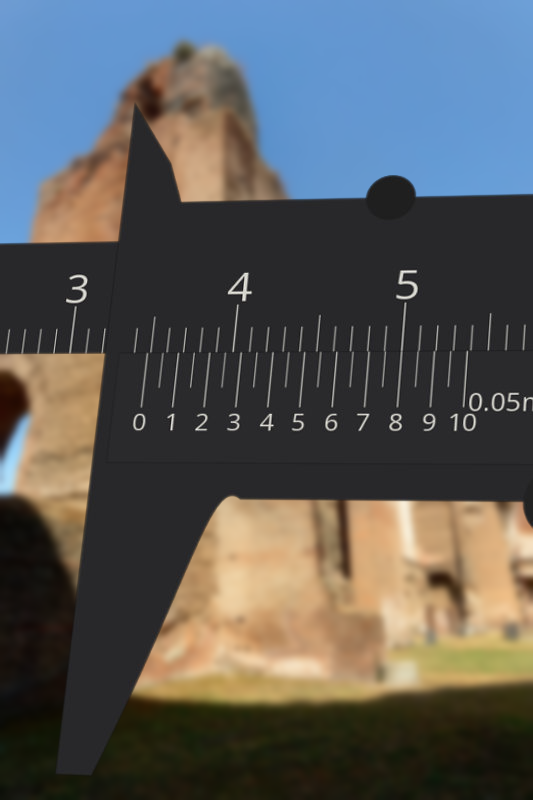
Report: 34.8 mm
